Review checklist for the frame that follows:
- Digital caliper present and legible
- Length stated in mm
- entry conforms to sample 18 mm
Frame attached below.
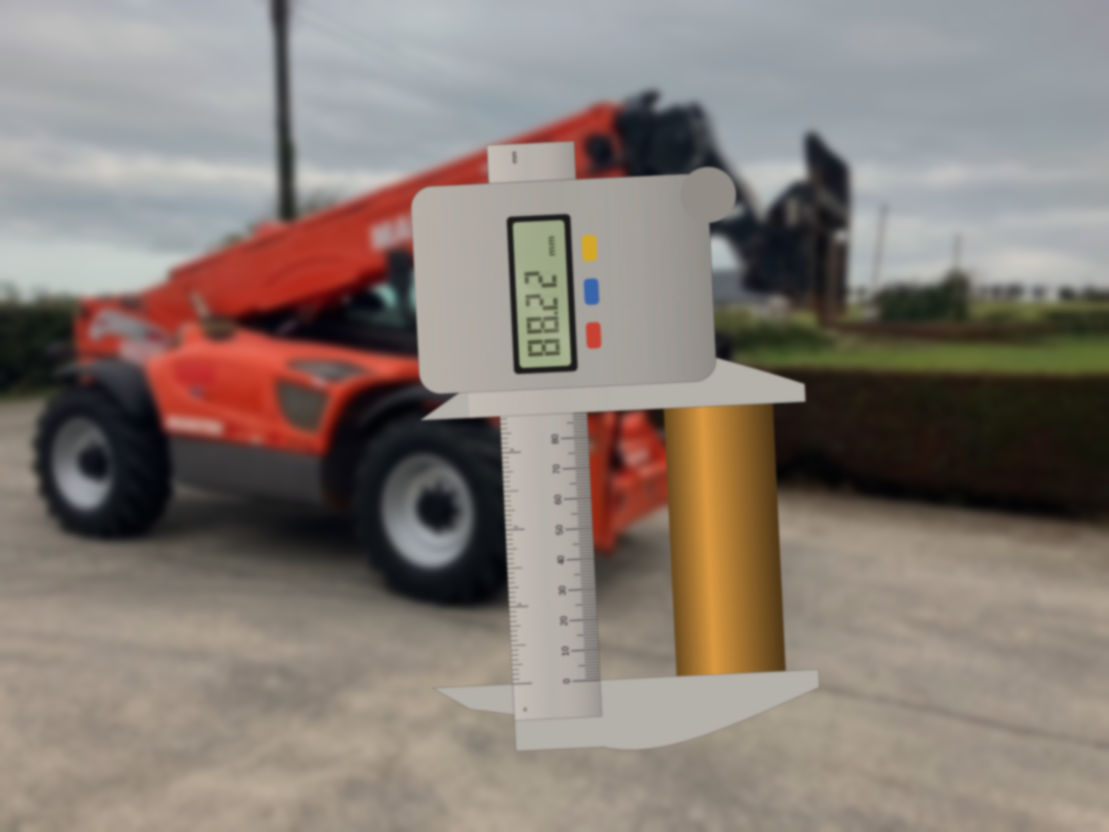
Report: 88.22 mm
